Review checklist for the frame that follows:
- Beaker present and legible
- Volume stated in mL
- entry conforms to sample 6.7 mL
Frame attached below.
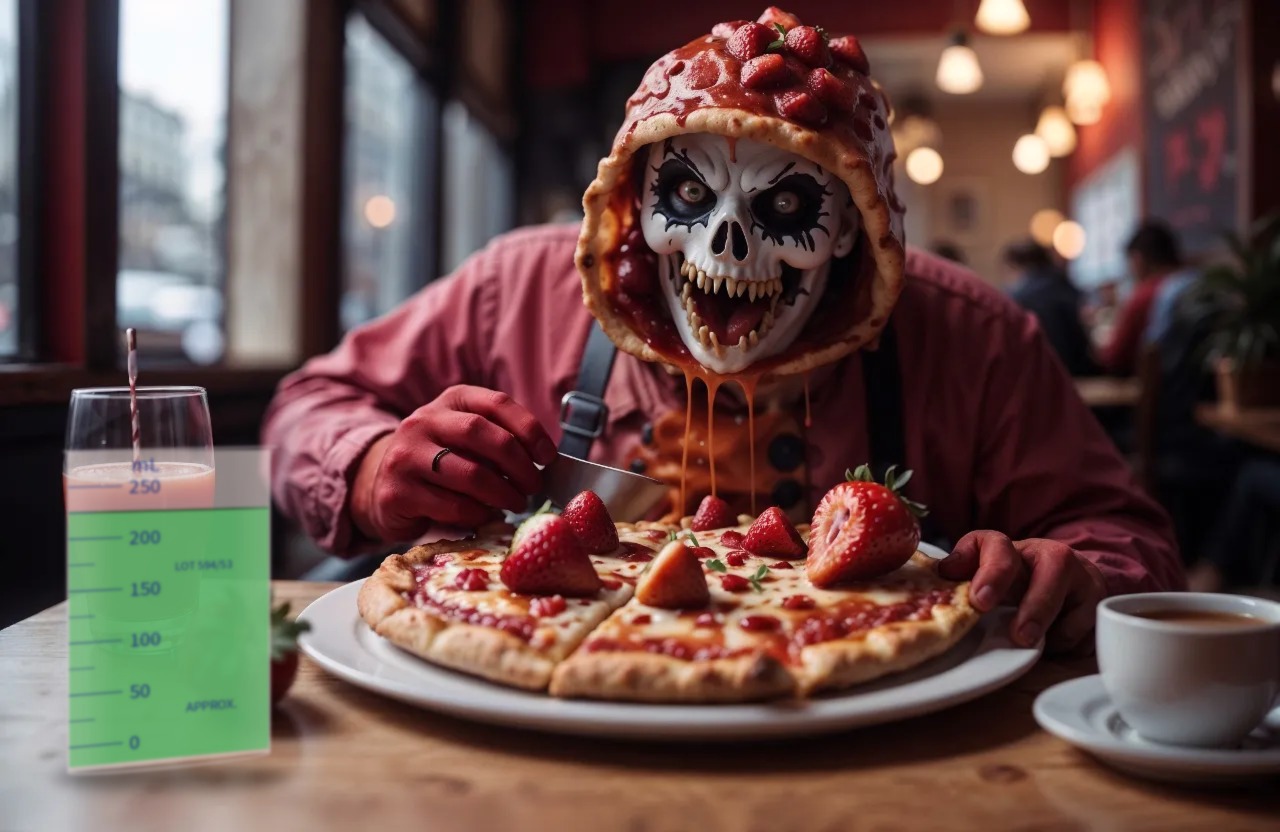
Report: 225 mL
